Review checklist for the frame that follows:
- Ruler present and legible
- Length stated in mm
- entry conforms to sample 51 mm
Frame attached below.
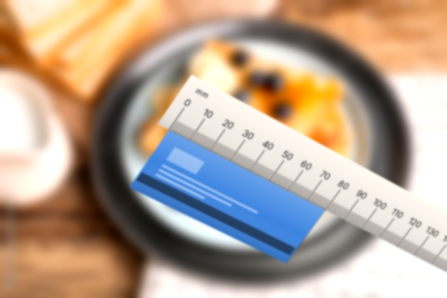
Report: 80 mm
